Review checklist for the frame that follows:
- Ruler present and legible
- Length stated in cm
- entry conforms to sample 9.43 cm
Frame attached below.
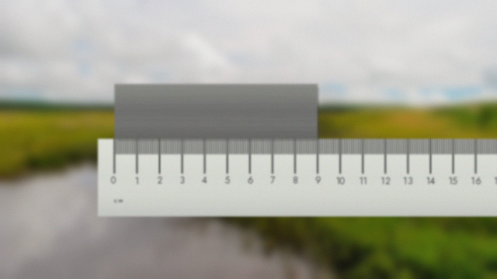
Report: 9 cm
